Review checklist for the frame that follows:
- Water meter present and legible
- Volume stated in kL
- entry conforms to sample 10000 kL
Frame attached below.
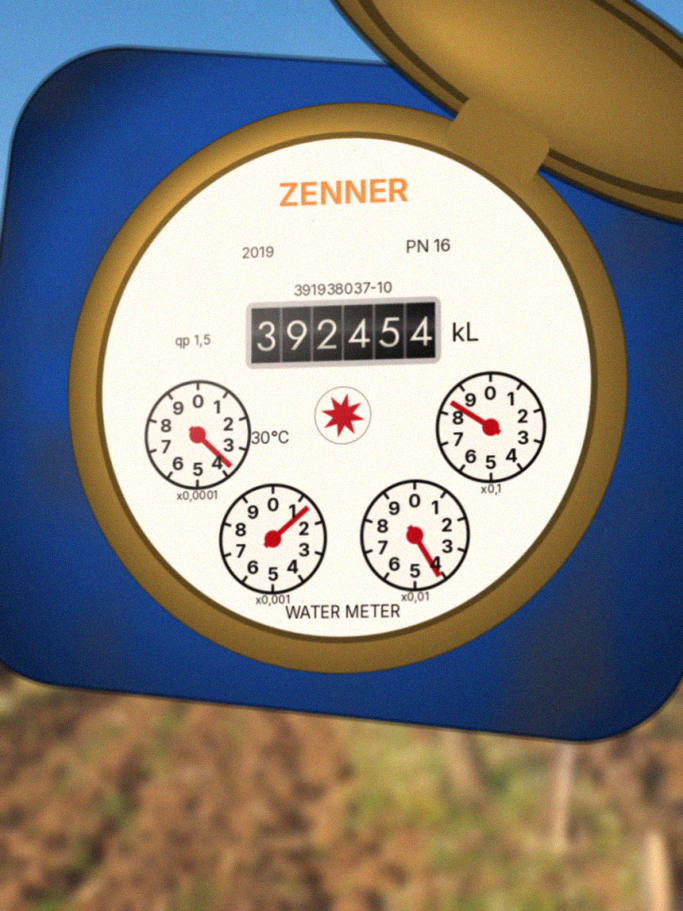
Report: 392454.8413 kL
